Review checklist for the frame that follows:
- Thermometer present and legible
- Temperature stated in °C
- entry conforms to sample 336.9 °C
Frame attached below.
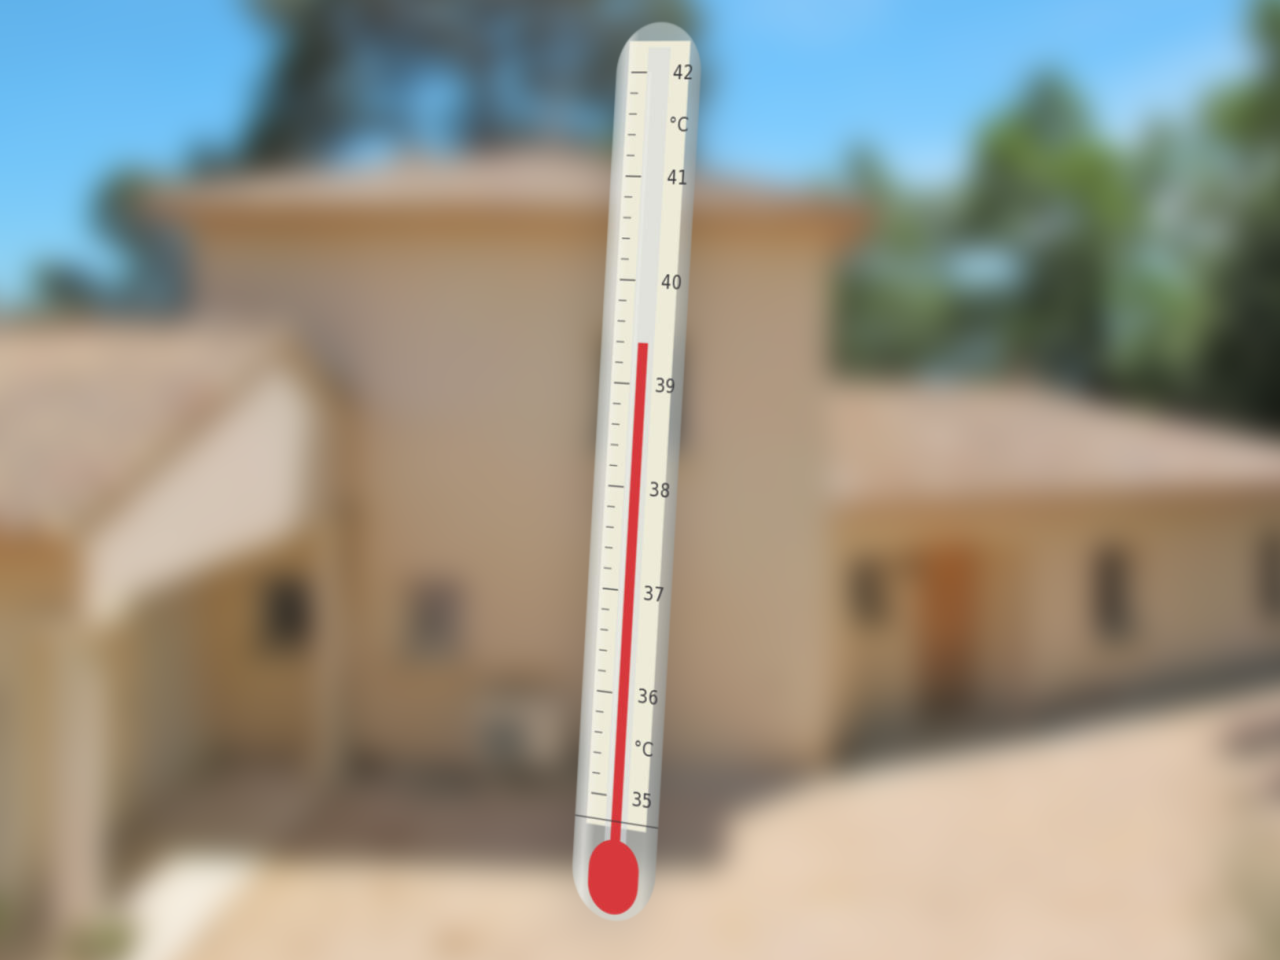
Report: 39.4 °C
